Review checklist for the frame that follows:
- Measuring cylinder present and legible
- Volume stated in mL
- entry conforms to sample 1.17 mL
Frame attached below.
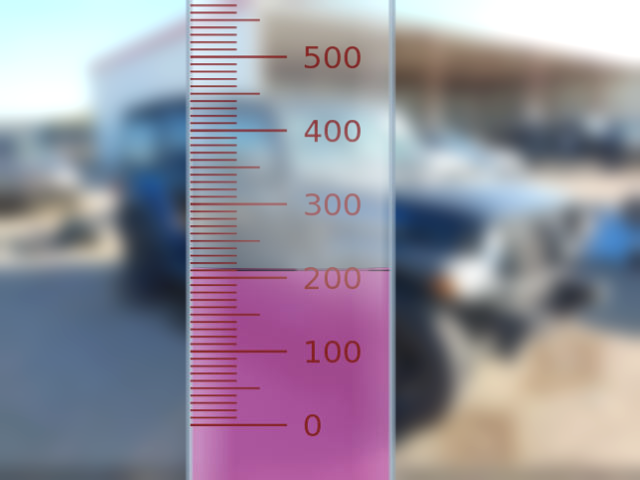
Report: 210 mL
